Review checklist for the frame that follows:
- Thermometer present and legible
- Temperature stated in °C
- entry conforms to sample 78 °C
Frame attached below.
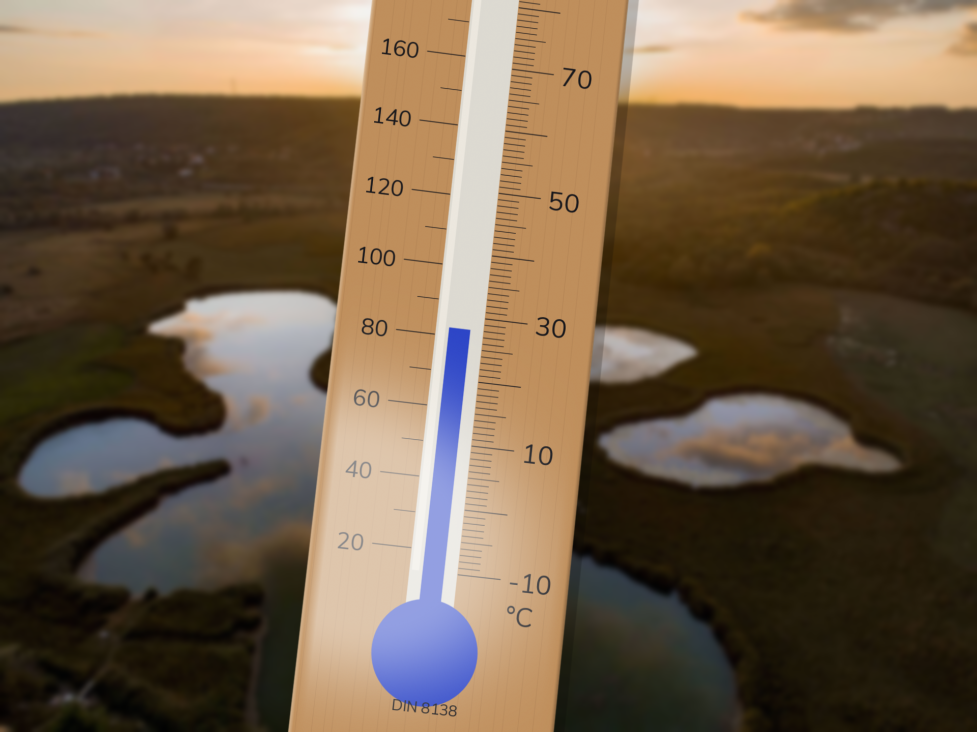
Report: 28 °C
